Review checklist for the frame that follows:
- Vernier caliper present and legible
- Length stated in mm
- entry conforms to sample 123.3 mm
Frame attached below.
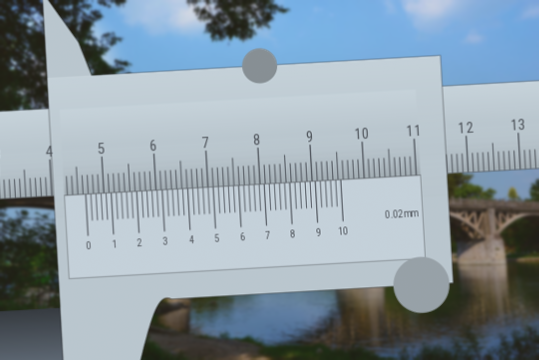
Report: 46.5 mm
